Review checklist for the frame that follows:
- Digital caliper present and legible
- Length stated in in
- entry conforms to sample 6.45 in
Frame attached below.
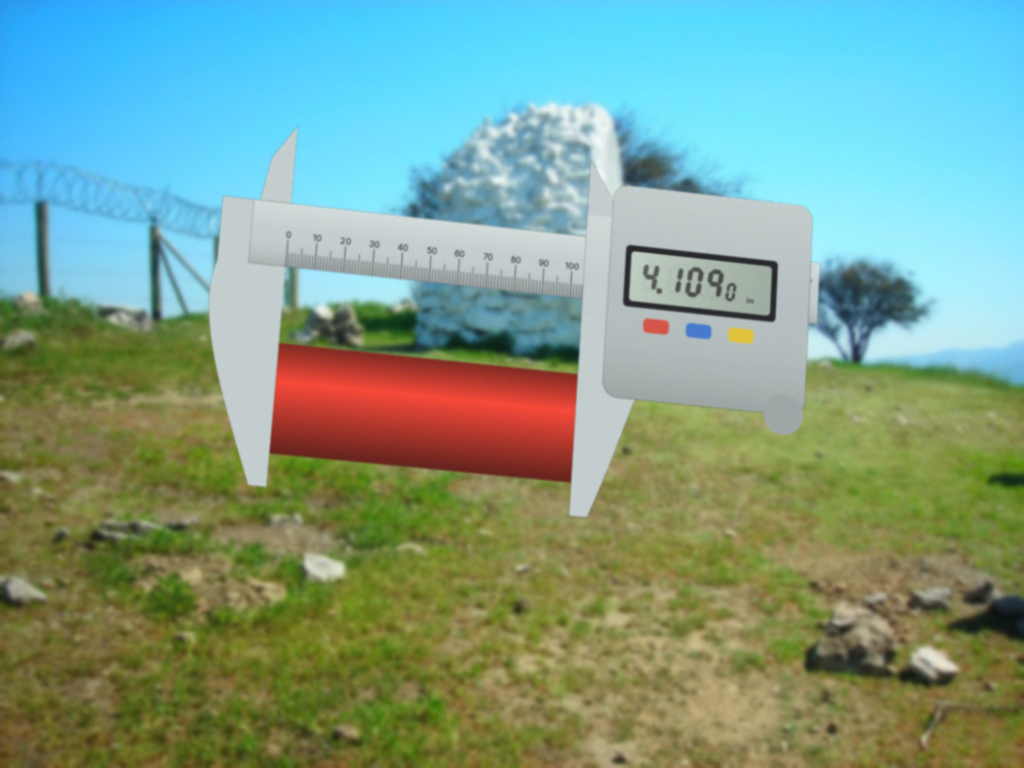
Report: 4.1090 in
